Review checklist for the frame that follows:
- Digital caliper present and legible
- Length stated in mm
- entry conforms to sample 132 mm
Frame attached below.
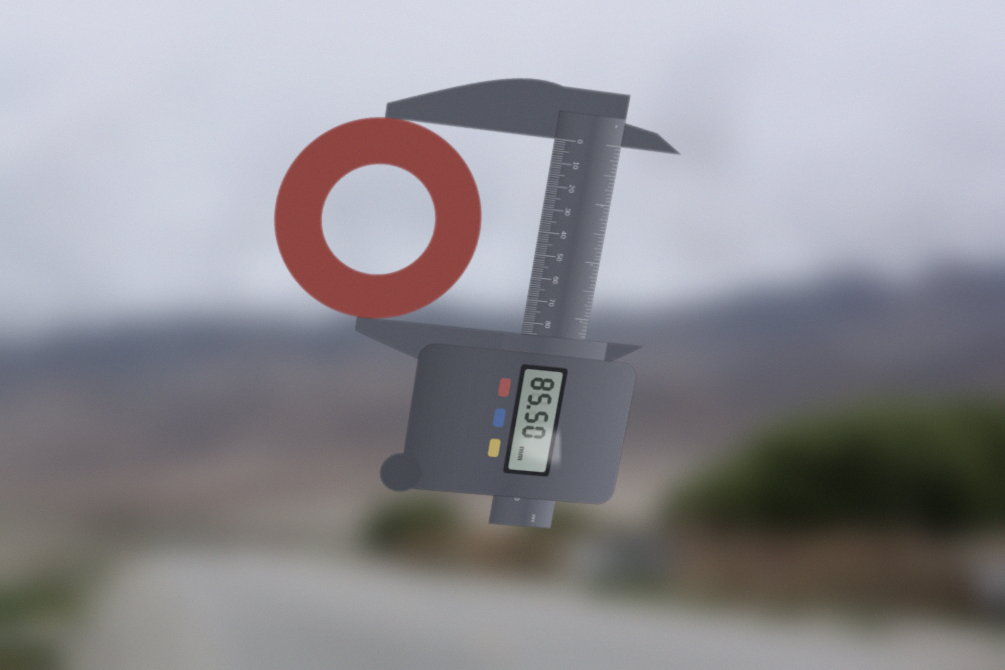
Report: 85.50 mm
